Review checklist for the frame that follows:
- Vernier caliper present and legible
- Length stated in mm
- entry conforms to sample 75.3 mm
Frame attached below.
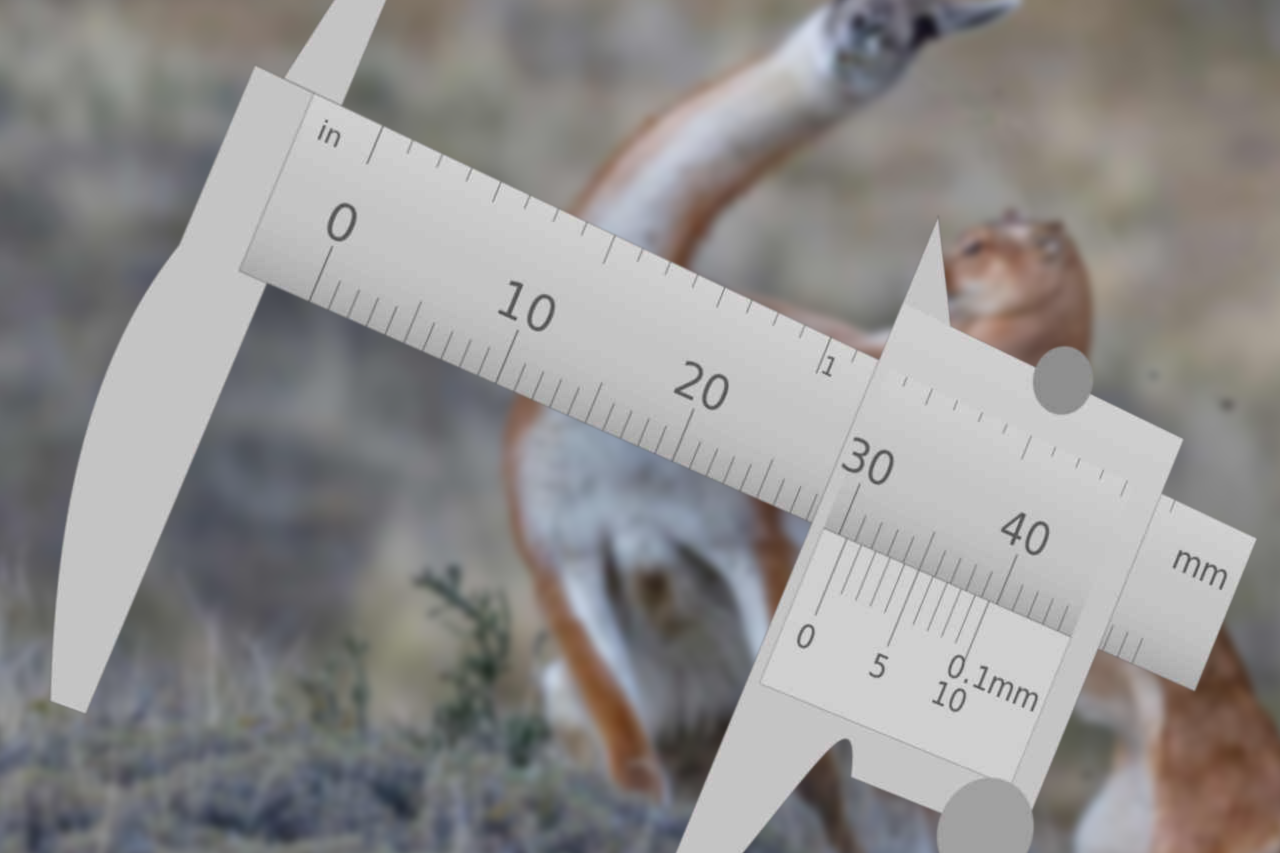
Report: 30.5 mm
